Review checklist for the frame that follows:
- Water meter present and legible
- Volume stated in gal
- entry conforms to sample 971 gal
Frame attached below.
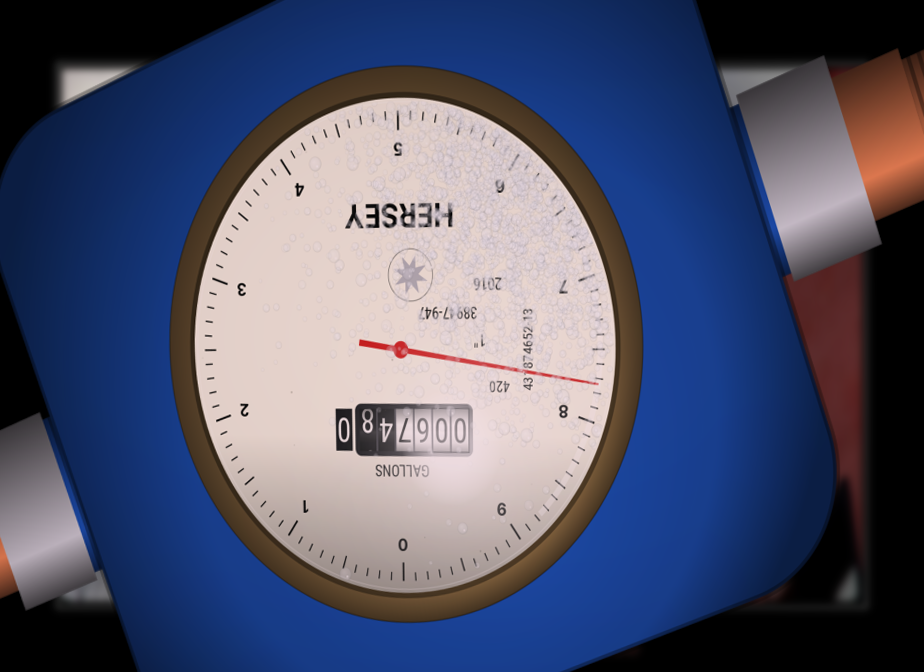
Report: 67477.7 gal
